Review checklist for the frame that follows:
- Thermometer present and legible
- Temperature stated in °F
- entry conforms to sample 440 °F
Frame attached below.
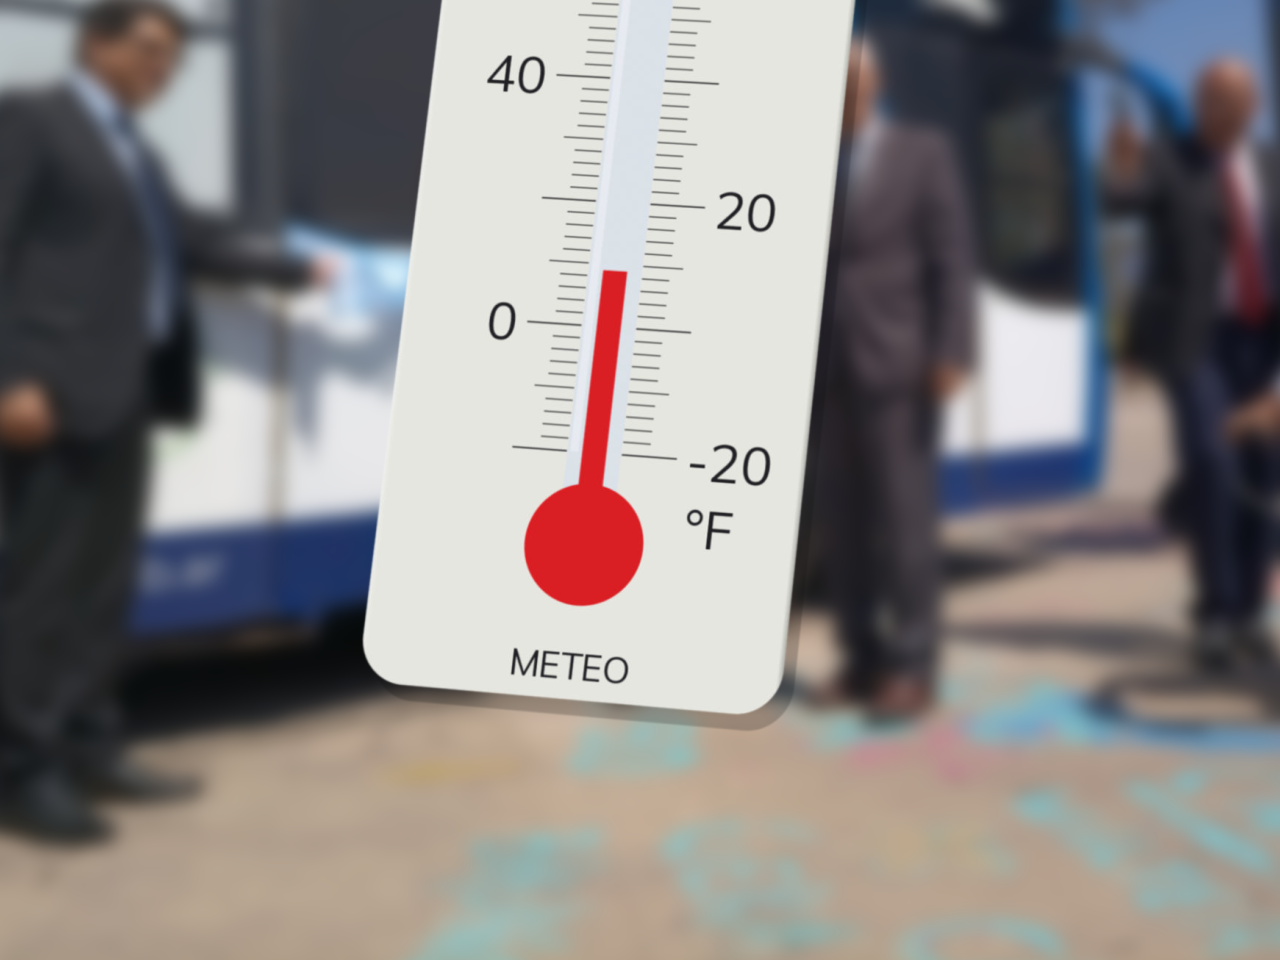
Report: 9 °F
